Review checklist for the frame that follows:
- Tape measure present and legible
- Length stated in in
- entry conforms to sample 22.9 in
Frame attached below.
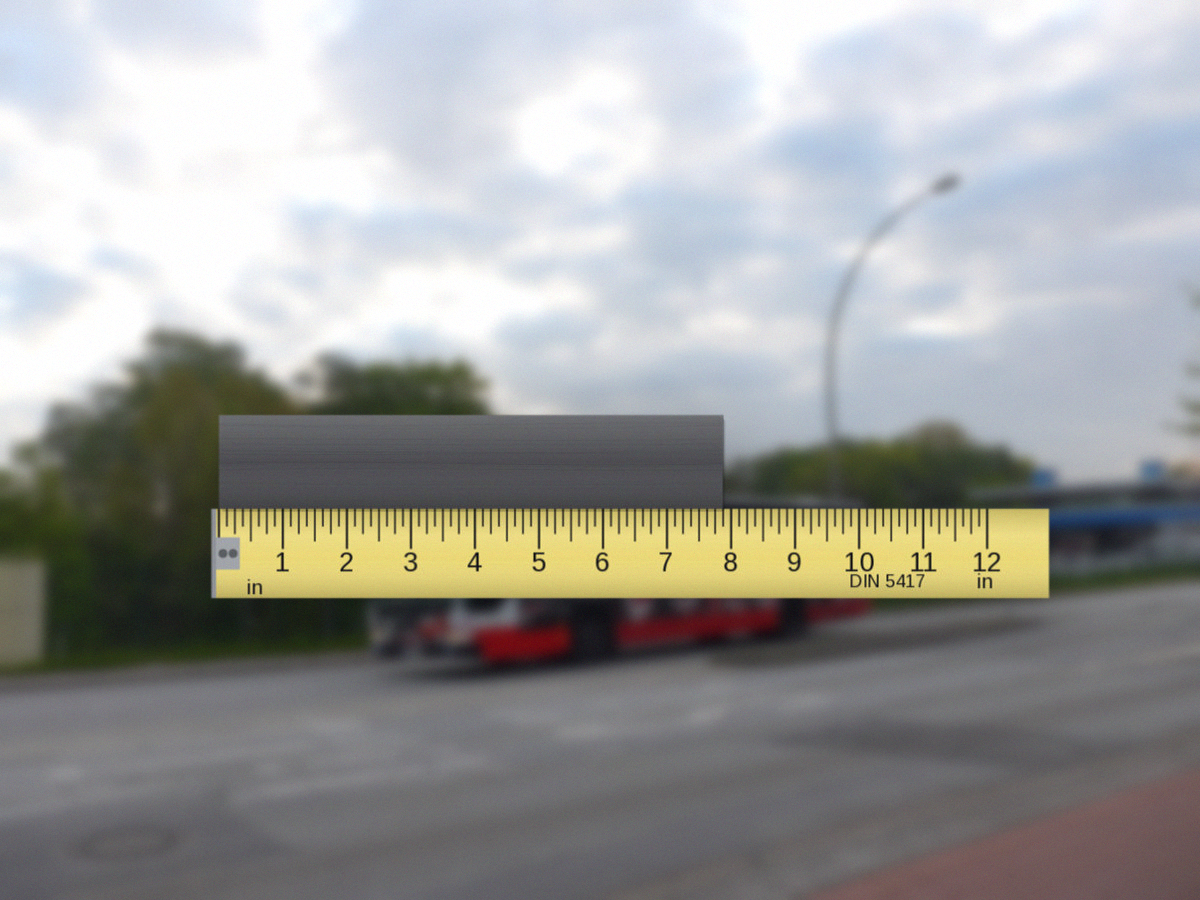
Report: 7.875 in
